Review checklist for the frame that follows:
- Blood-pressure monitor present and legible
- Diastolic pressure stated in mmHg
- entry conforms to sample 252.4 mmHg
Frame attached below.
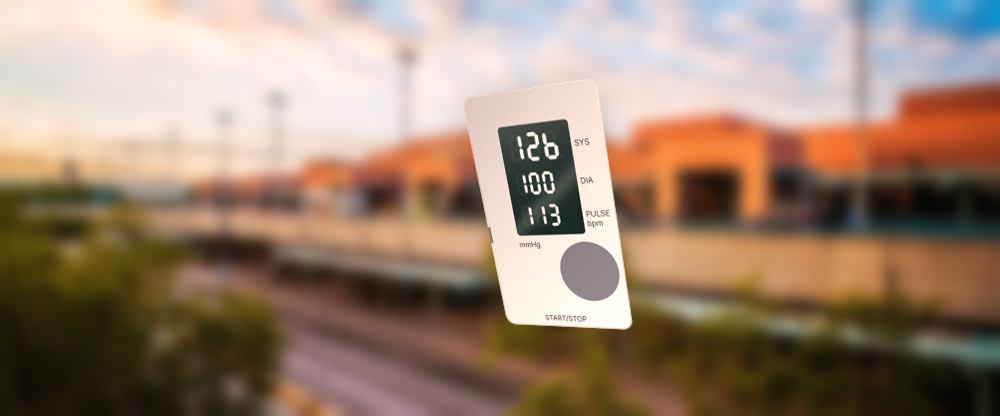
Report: 100 mmHg
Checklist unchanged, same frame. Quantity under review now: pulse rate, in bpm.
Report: 113 bpm
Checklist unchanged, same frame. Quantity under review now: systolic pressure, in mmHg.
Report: 126 mmHg
